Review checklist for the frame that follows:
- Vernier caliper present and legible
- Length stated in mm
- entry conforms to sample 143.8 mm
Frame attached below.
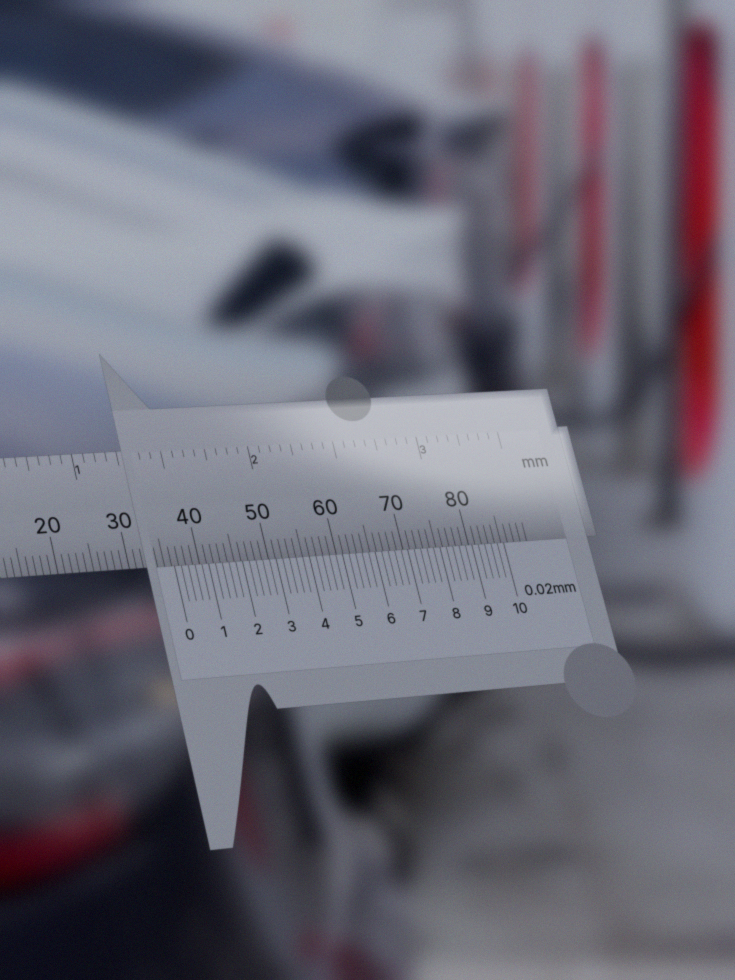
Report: 36.4 mm
